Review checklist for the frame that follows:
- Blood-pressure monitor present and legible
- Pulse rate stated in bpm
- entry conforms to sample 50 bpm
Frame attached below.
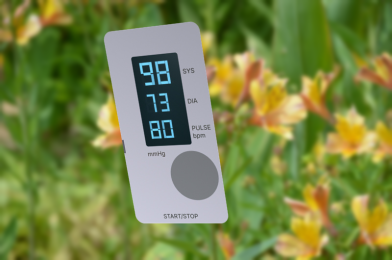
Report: 80 bpm
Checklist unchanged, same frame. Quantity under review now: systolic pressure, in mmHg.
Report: 98 mmHg
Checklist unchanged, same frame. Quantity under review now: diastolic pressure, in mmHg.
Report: 73 mmHg
